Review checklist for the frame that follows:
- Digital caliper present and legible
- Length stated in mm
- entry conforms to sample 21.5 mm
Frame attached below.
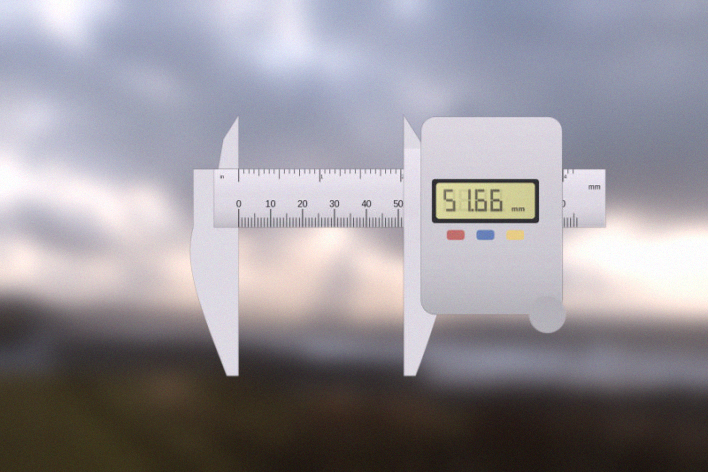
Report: 51.66 mm
